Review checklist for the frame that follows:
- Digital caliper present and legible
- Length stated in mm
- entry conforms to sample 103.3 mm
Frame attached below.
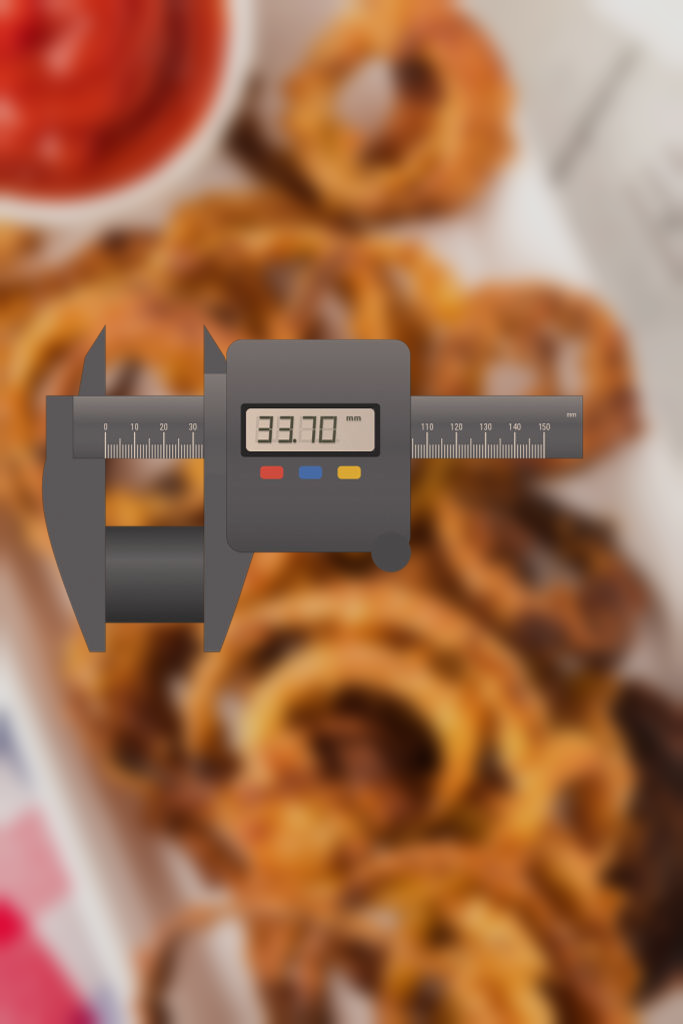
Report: 33.70 mm
